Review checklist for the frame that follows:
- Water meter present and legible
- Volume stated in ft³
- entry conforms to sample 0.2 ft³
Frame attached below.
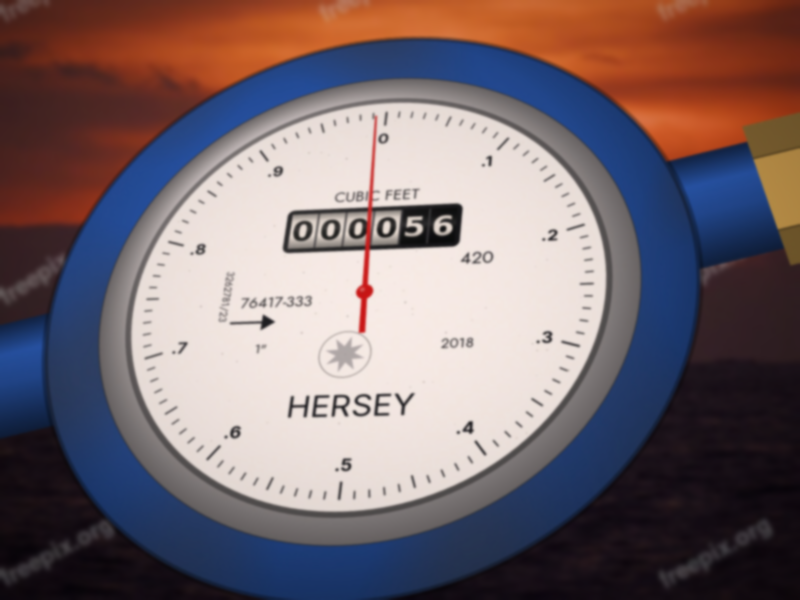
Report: 55.99 ft³
